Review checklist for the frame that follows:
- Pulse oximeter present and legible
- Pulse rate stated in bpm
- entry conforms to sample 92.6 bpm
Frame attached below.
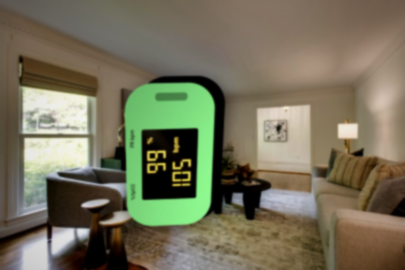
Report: 105 bpm
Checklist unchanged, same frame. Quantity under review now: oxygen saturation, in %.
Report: 99 %
